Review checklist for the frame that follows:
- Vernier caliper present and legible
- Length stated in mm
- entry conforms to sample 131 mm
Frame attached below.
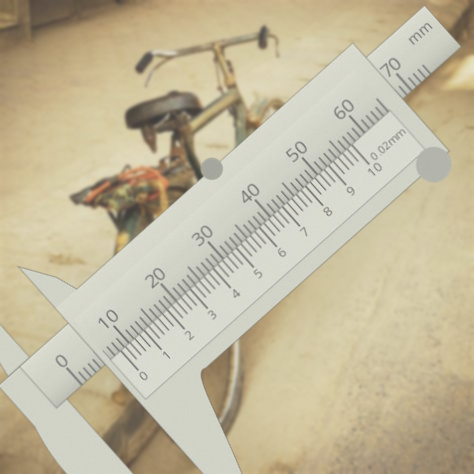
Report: 8.2 mm
